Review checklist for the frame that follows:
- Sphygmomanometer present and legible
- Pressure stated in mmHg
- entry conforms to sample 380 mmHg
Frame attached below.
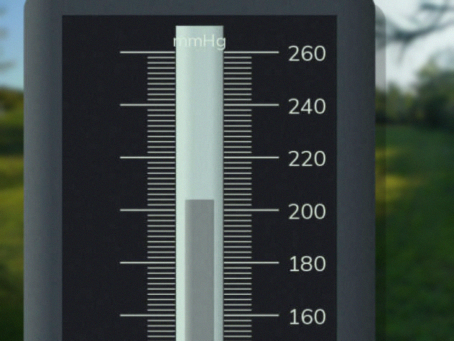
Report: 204 mmHg
